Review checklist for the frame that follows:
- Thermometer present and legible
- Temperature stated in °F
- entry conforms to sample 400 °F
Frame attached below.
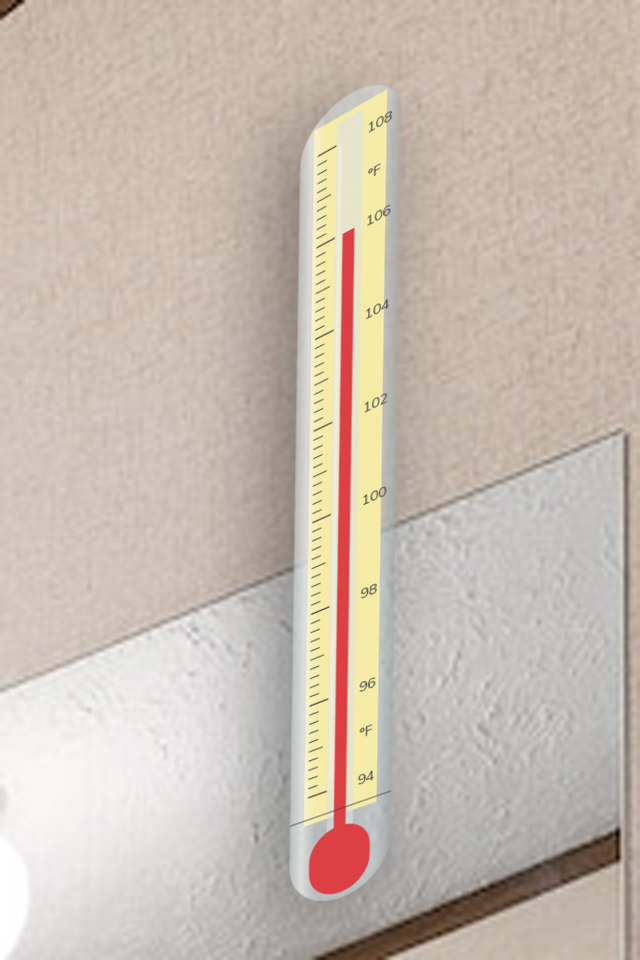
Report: 106 °F
